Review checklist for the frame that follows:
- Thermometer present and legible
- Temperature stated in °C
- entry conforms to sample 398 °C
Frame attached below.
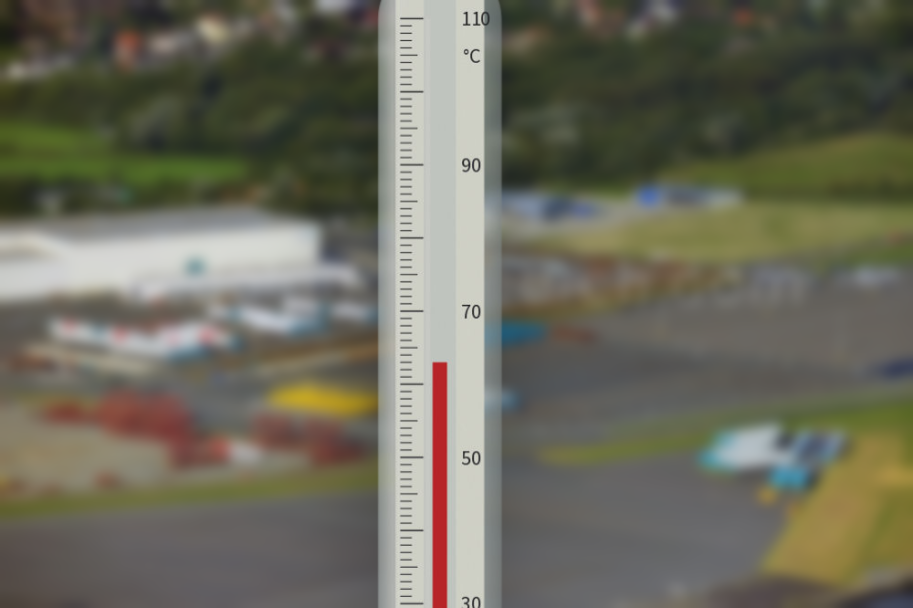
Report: 63 °C
